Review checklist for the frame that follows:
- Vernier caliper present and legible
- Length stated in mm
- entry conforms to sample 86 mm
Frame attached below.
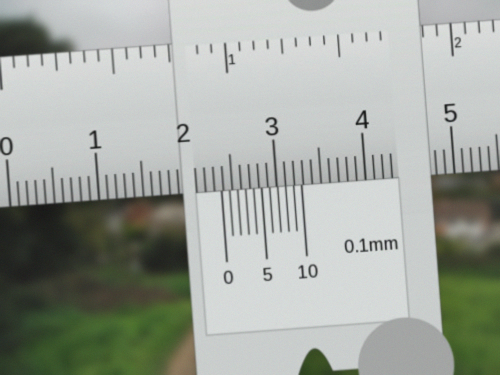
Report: 23.8 mm
